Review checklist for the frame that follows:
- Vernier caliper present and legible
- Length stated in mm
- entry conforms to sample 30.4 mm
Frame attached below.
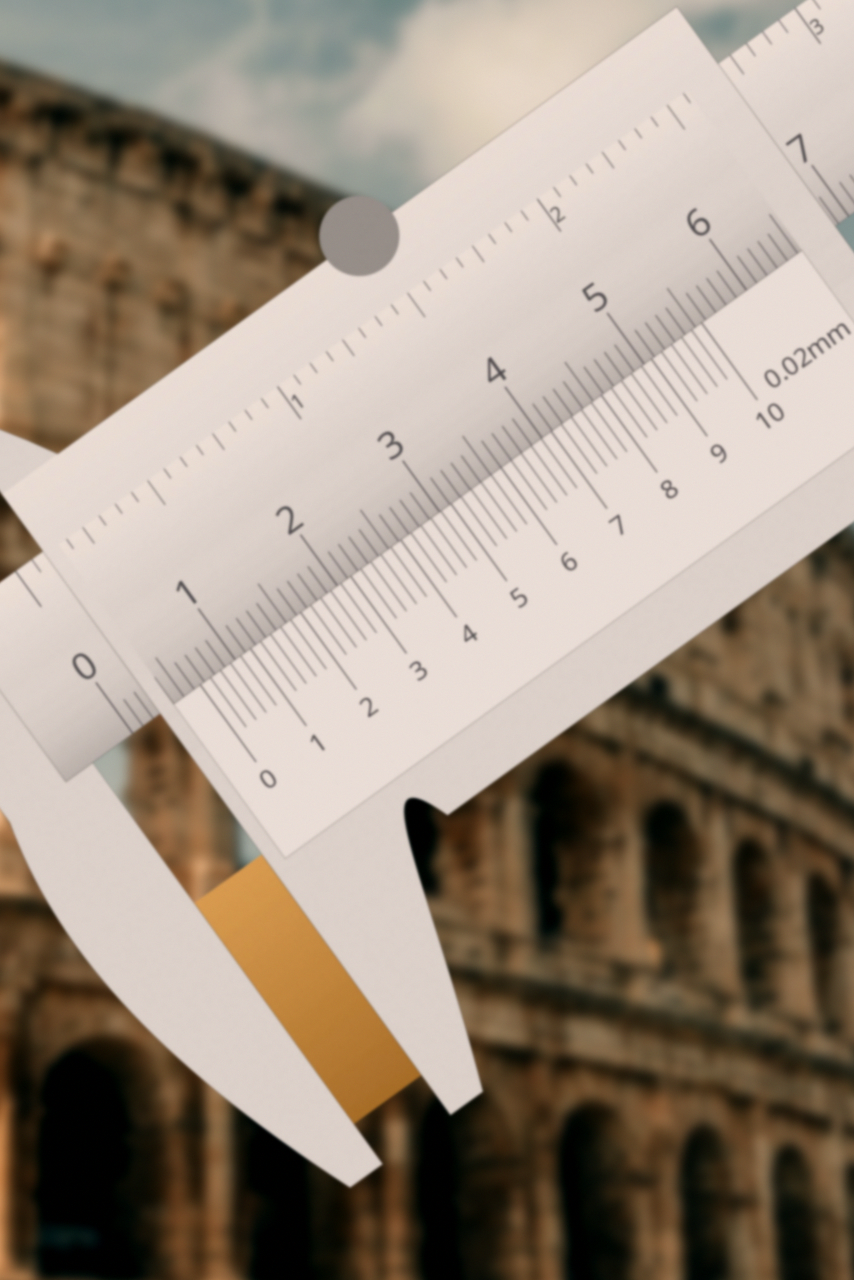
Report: 6.6 mm
